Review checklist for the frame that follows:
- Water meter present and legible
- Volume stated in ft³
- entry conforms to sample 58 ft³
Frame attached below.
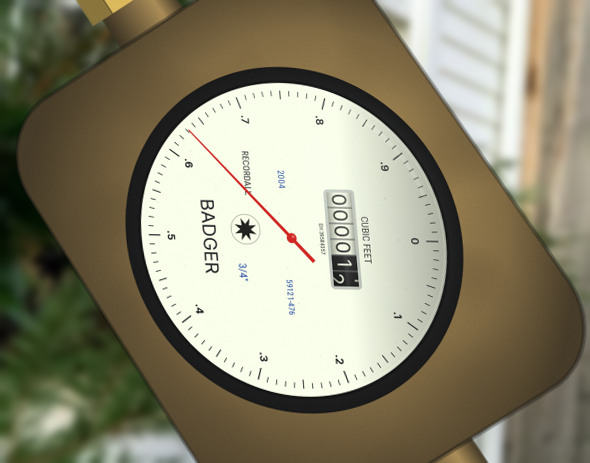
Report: 11.63 ft³
